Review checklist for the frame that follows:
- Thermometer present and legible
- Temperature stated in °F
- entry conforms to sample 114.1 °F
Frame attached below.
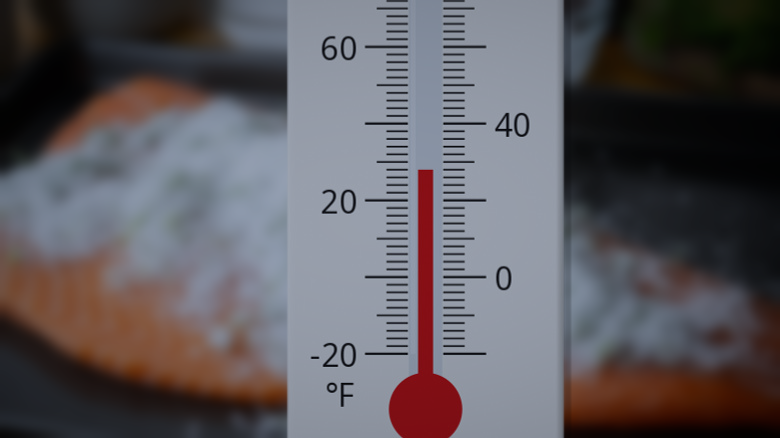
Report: 28 °F
